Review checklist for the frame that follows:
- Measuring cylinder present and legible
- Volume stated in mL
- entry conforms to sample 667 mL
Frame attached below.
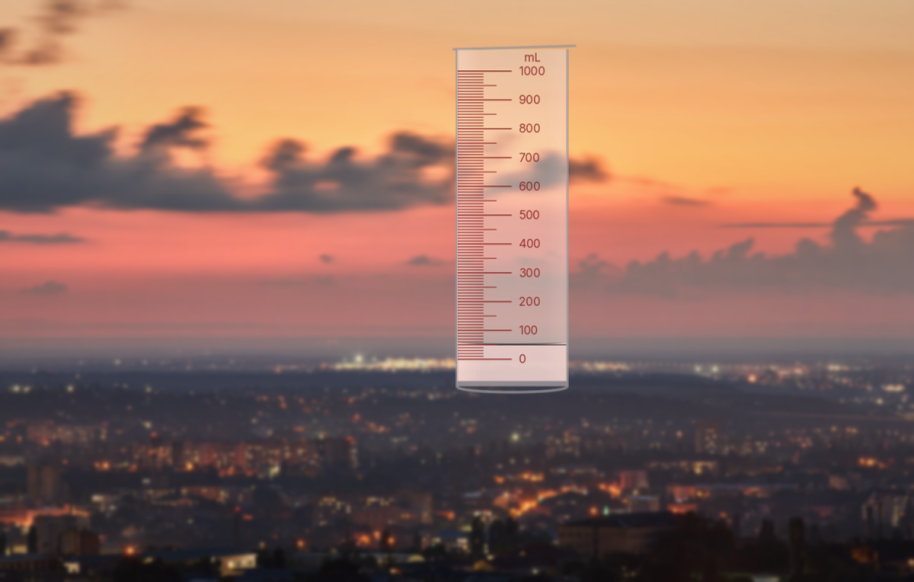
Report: 50 mL
